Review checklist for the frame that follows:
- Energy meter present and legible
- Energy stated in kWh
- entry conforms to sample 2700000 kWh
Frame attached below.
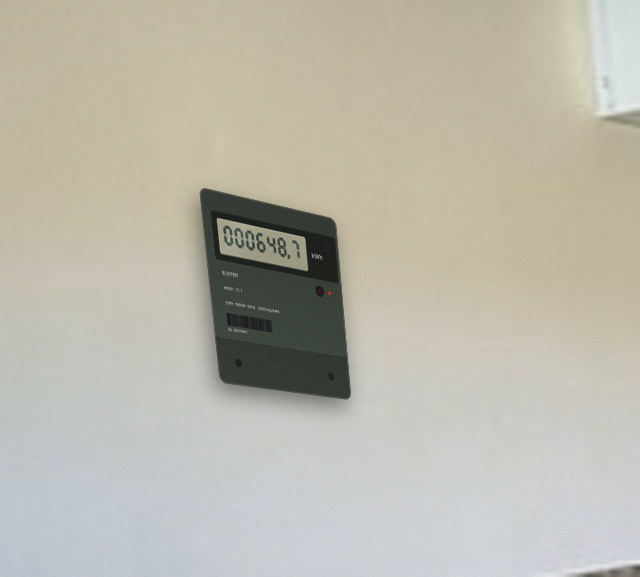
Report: 648.7 kWh
